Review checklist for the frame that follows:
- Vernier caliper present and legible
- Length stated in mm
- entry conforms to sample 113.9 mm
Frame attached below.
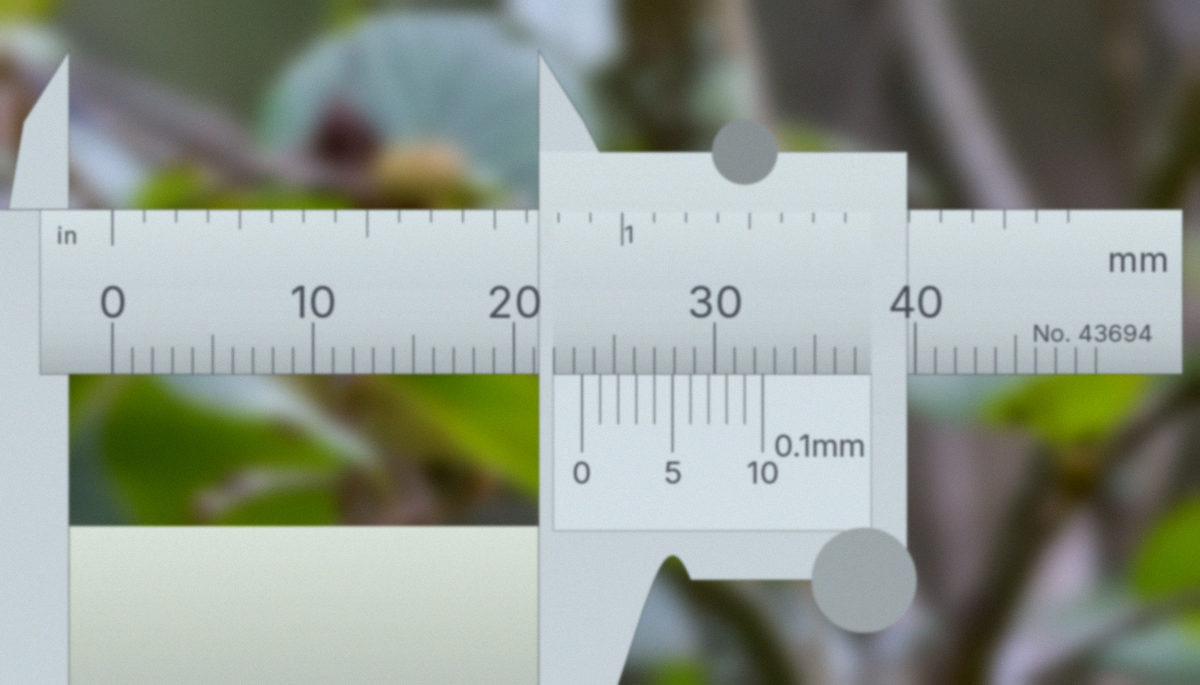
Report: 23.4 mm
